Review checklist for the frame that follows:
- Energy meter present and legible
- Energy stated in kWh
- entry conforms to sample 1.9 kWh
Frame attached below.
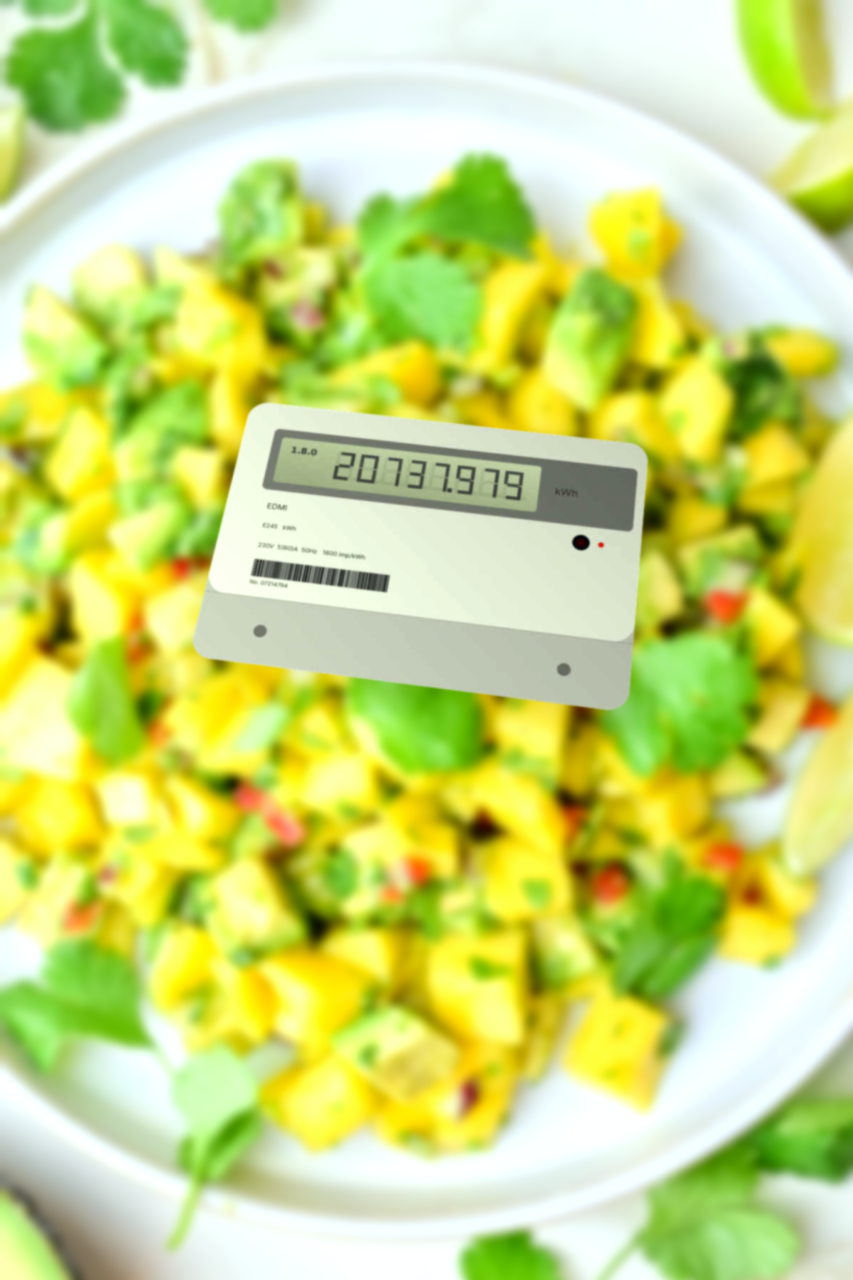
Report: 20737.979 kWh
